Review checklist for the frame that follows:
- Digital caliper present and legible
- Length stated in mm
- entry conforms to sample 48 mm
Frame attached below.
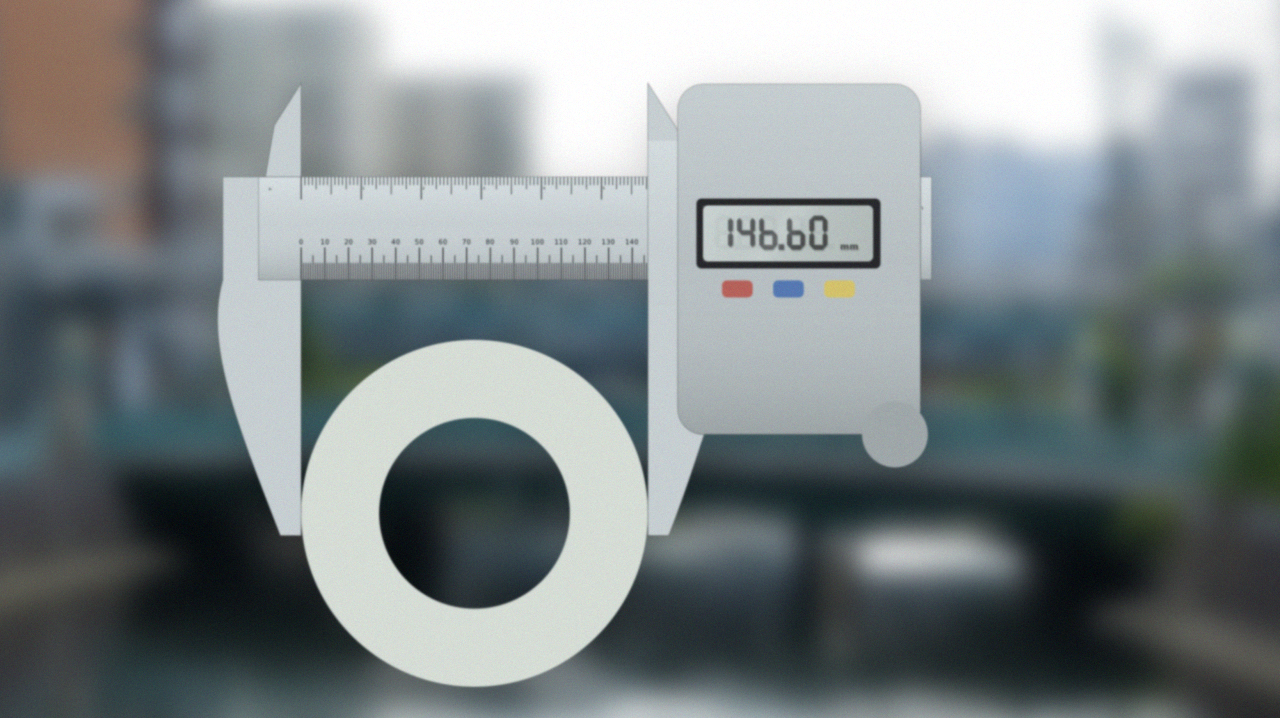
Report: 146.60 mm
